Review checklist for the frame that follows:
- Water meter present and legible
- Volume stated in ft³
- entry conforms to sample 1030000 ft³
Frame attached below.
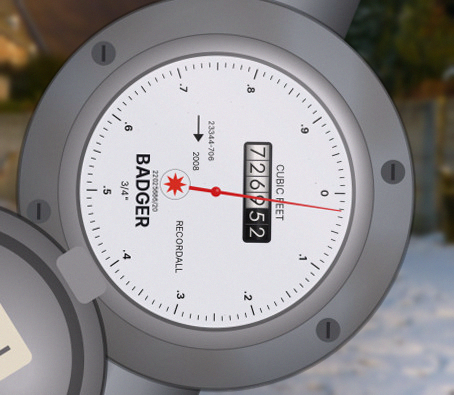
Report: 726952.02 ft³
